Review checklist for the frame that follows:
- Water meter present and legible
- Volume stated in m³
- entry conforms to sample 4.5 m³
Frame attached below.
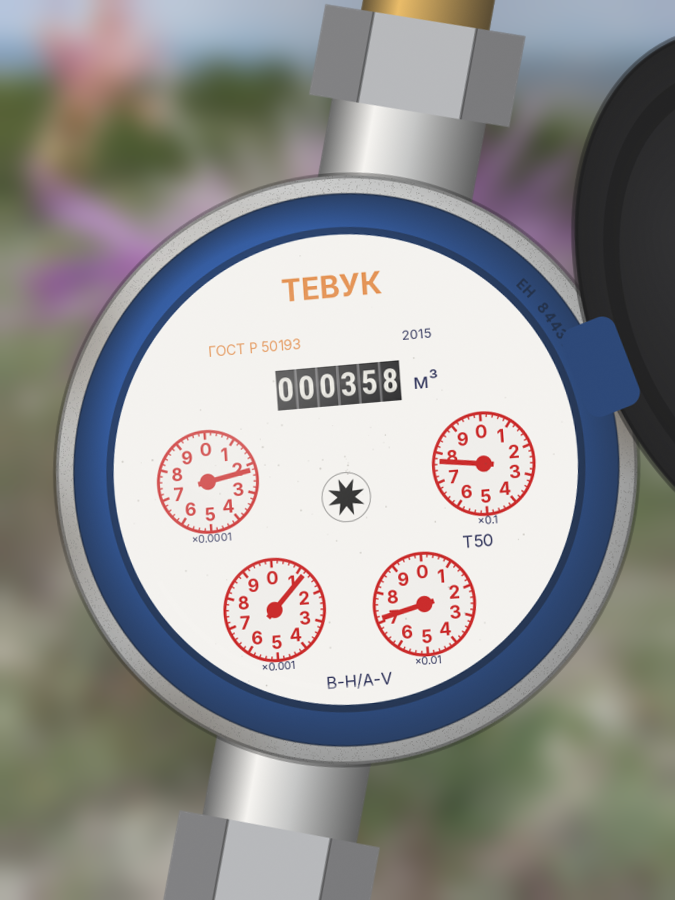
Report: 358.7712 m³
